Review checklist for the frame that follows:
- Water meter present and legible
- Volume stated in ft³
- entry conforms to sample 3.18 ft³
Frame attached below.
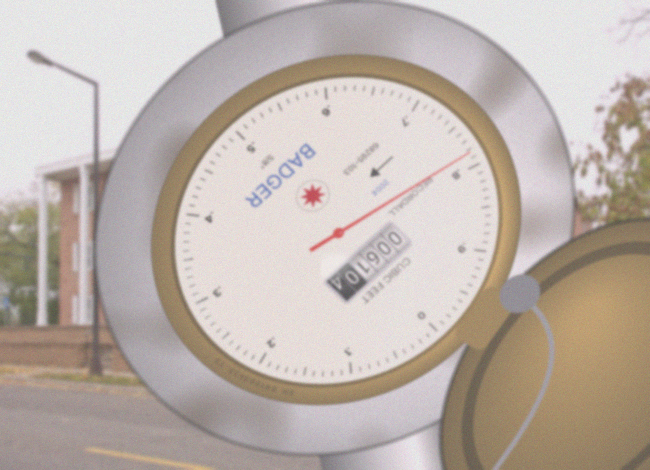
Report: 6103.78 ft³
